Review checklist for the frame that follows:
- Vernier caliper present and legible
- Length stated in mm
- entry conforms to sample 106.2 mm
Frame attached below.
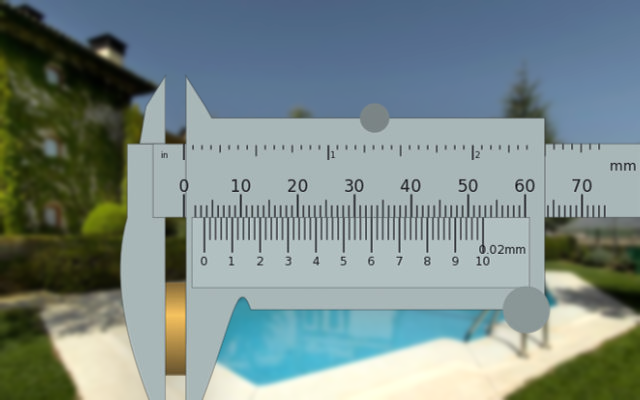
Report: 3.6 mm
